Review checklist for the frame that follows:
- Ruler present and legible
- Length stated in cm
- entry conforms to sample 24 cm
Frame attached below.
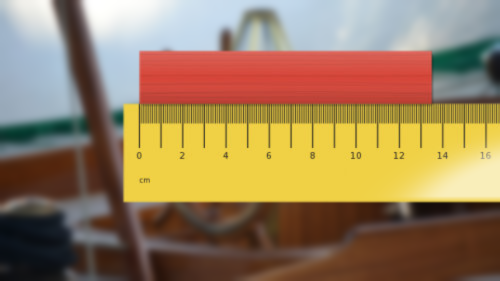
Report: 13.5 cm
